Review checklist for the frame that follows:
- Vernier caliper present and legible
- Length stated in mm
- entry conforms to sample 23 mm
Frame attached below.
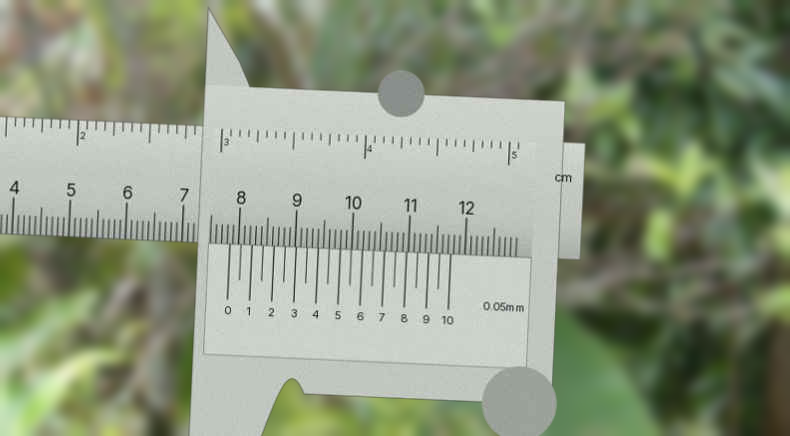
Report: 78.5 mm
